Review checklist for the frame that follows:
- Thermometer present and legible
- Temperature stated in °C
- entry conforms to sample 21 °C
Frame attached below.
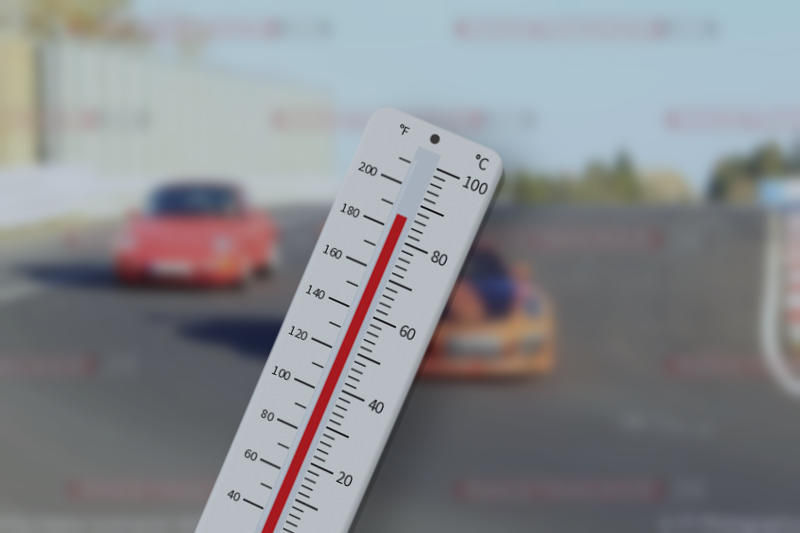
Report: 86 °C
